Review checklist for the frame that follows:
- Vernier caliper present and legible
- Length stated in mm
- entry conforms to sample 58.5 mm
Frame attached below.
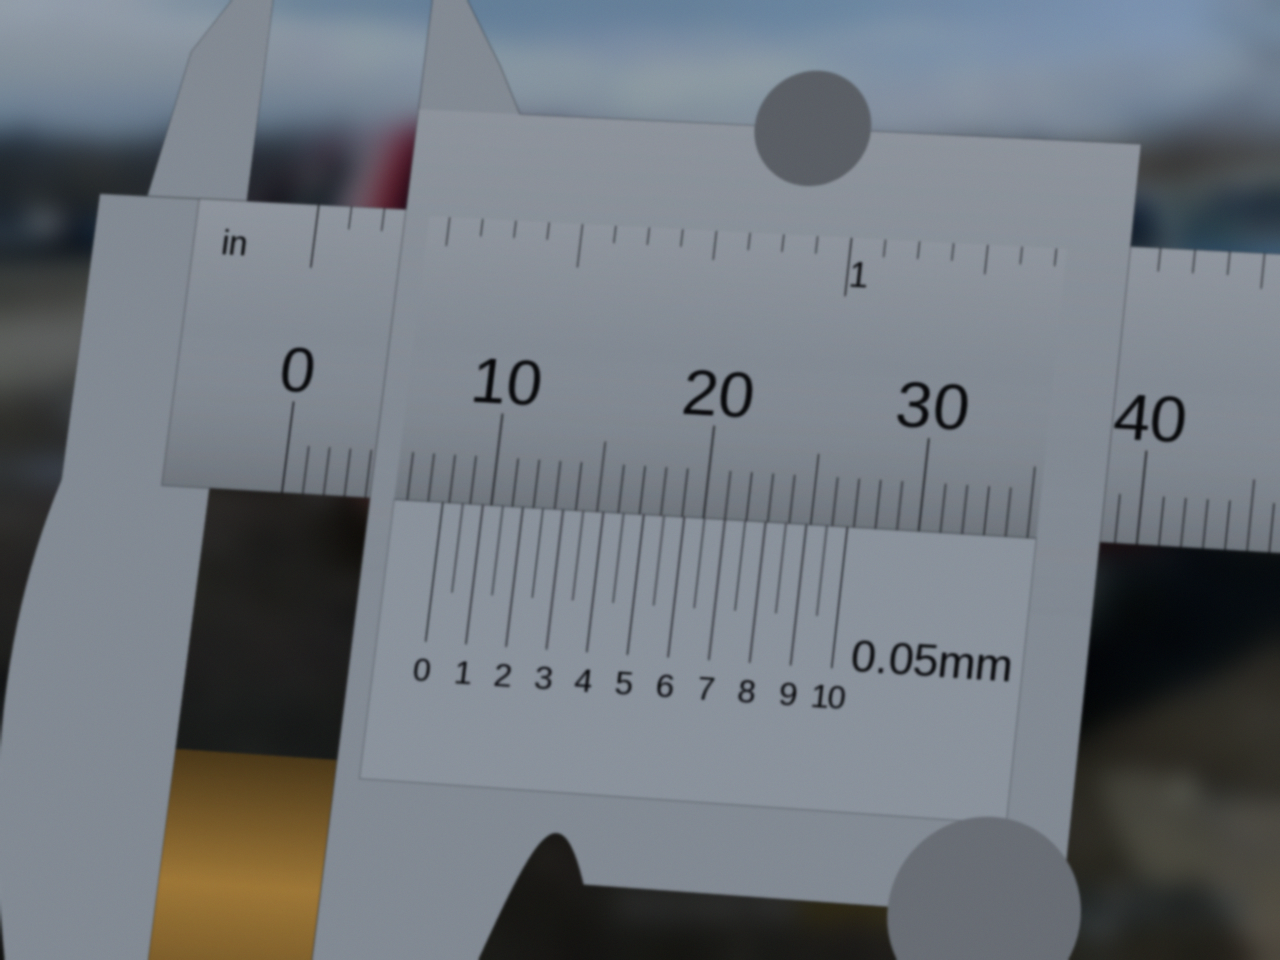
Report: 7.7 mm
